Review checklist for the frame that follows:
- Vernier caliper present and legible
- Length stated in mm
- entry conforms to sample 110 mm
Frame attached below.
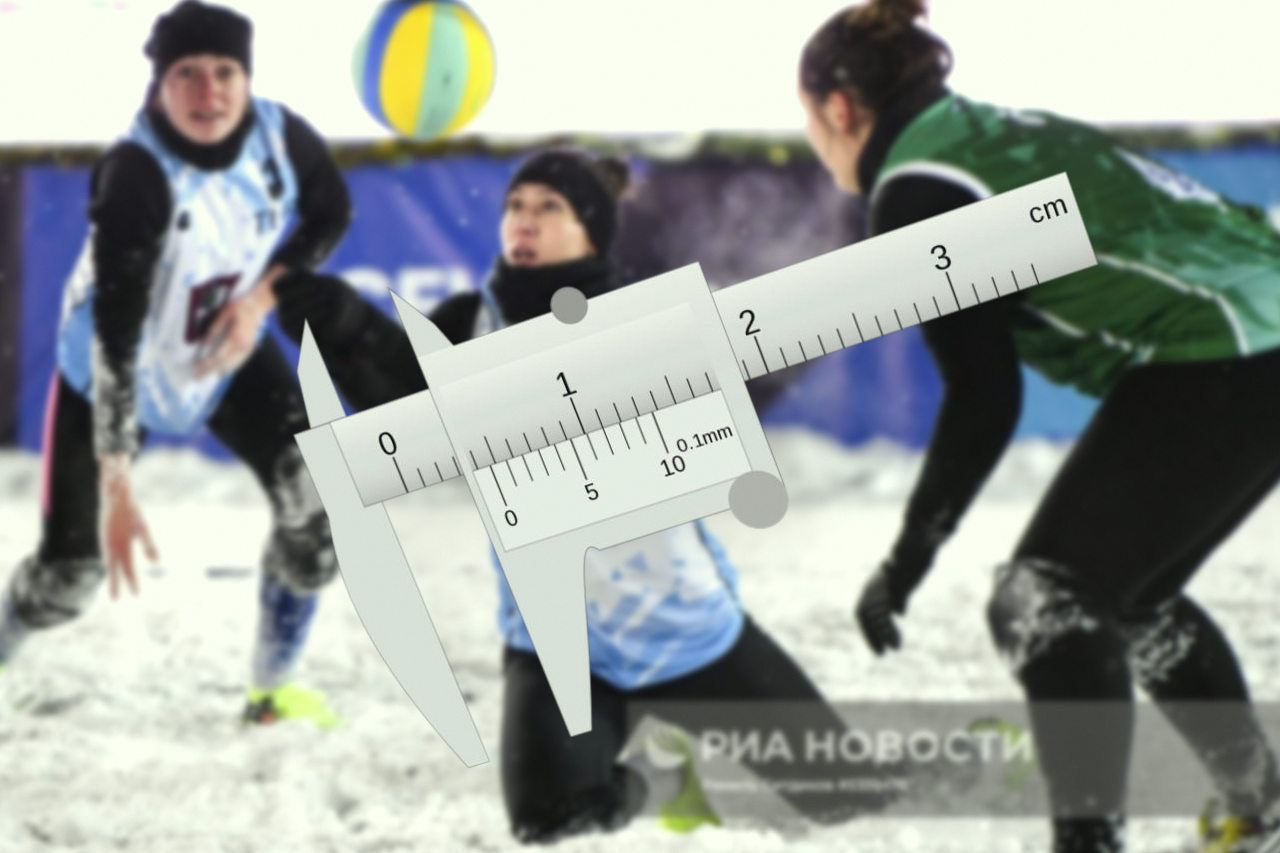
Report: 4.7 mm
